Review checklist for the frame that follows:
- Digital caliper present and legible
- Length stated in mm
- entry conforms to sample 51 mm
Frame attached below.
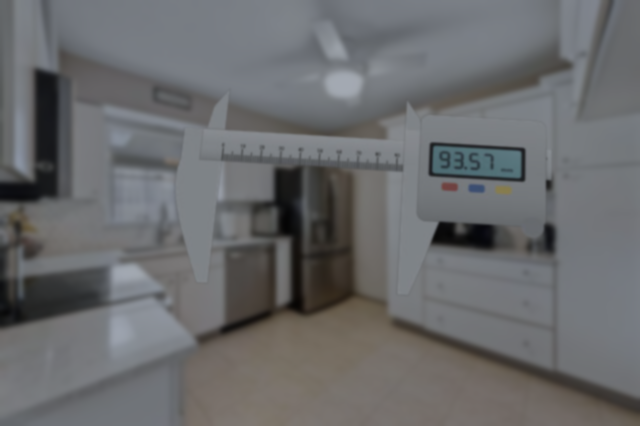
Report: 93.57 mm
